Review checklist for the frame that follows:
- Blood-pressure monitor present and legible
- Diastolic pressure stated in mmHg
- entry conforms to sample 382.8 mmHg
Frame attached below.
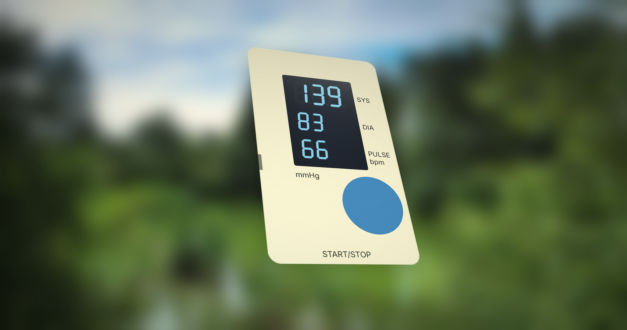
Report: 83 mmHg
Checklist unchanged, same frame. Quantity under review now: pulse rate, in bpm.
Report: 66 bpm
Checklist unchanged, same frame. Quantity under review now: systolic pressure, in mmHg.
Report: 139 mmHg
